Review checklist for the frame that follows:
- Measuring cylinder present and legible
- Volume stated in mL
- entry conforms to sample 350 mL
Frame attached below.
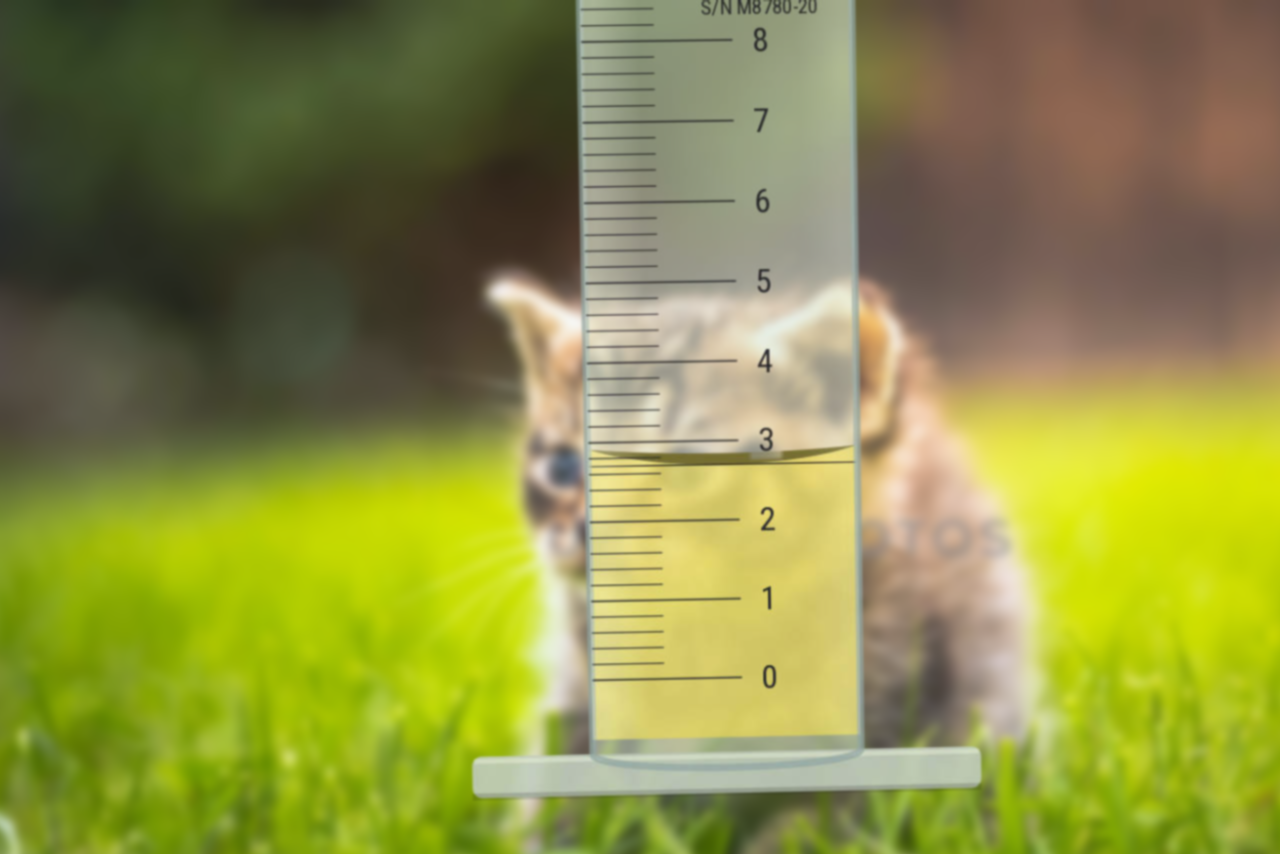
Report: 2.7 mL
